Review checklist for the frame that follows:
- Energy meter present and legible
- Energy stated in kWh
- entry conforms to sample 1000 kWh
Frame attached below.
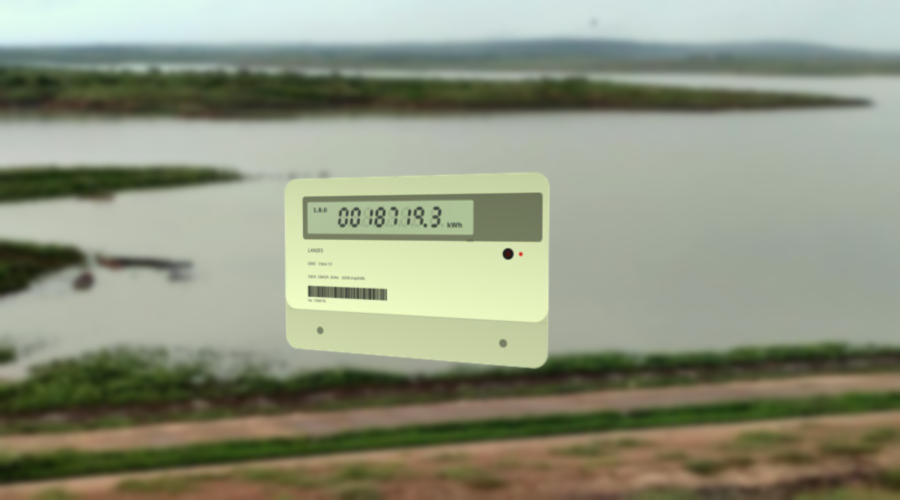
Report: 18719.3 kWh
